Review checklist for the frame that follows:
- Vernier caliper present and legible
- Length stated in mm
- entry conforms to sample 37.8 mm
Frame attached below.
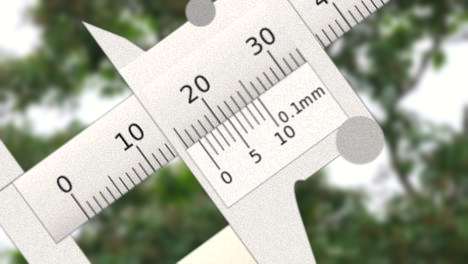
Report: 16.6 mm
